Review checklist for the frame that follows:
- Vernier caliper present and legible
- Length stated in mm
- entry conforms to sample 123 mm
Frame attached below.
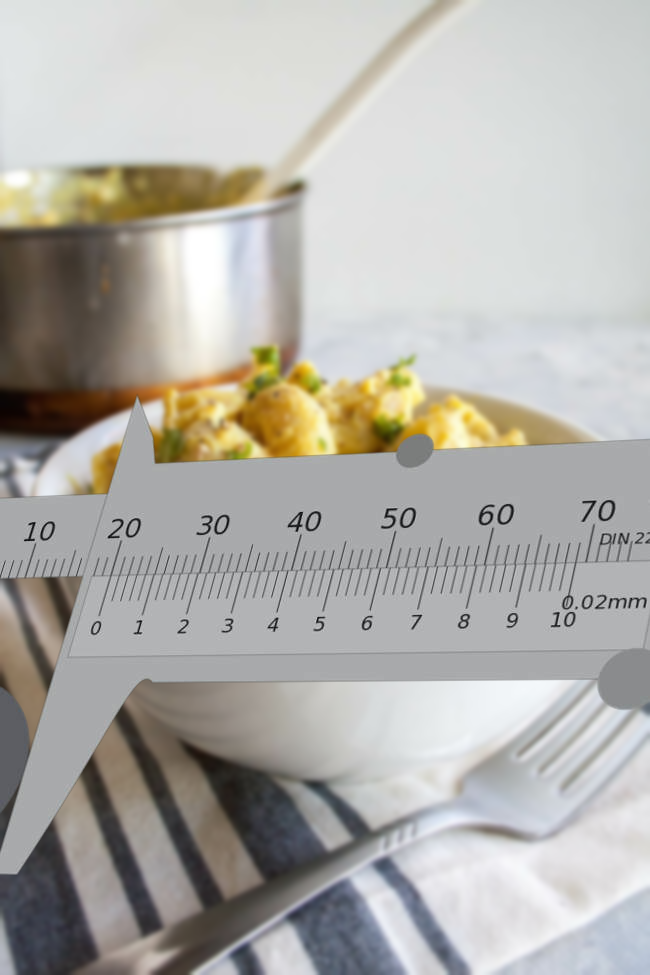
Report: 20.0 mm
